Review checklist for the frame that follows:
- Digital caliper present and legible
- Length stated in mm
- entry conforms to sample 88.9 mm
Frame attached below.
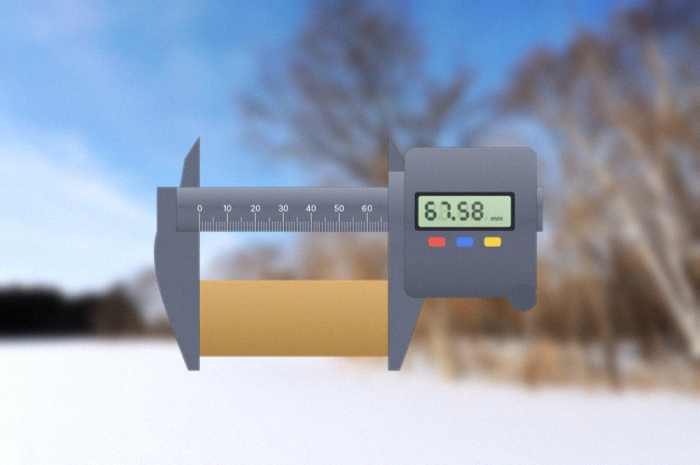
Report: 67.58 mm
